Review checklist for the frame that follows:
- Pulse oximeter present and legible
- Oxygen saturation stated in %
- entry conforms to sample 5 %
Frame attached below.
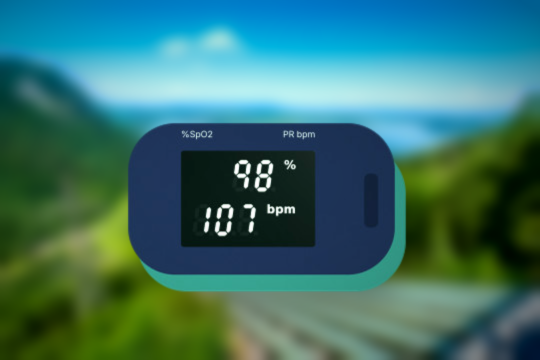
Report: 98 %
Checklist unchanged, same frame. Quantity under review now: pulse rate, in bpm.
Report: 107 bpm
